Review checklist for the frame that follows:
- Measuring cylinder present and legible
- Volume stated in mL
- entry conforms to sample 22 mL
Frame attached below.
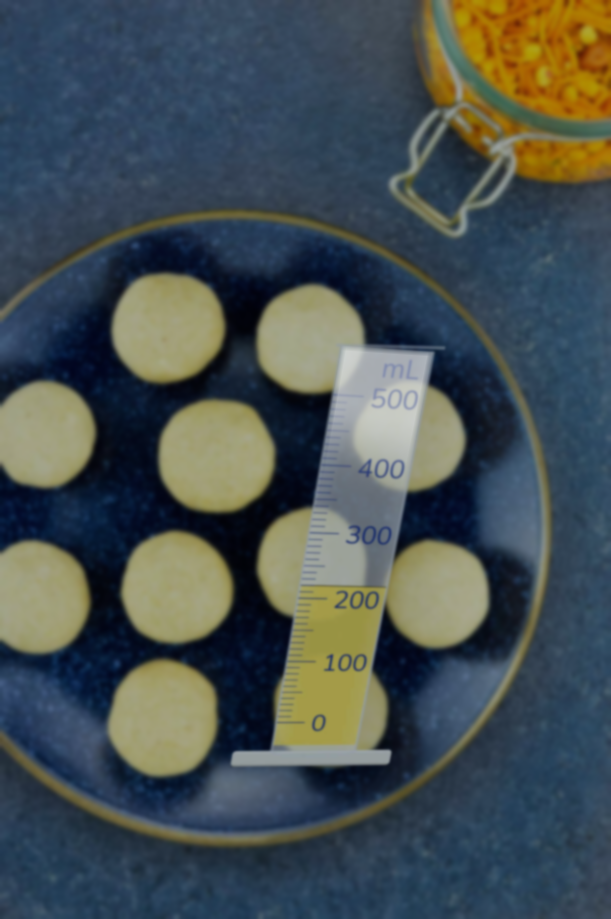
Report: 220 mL
